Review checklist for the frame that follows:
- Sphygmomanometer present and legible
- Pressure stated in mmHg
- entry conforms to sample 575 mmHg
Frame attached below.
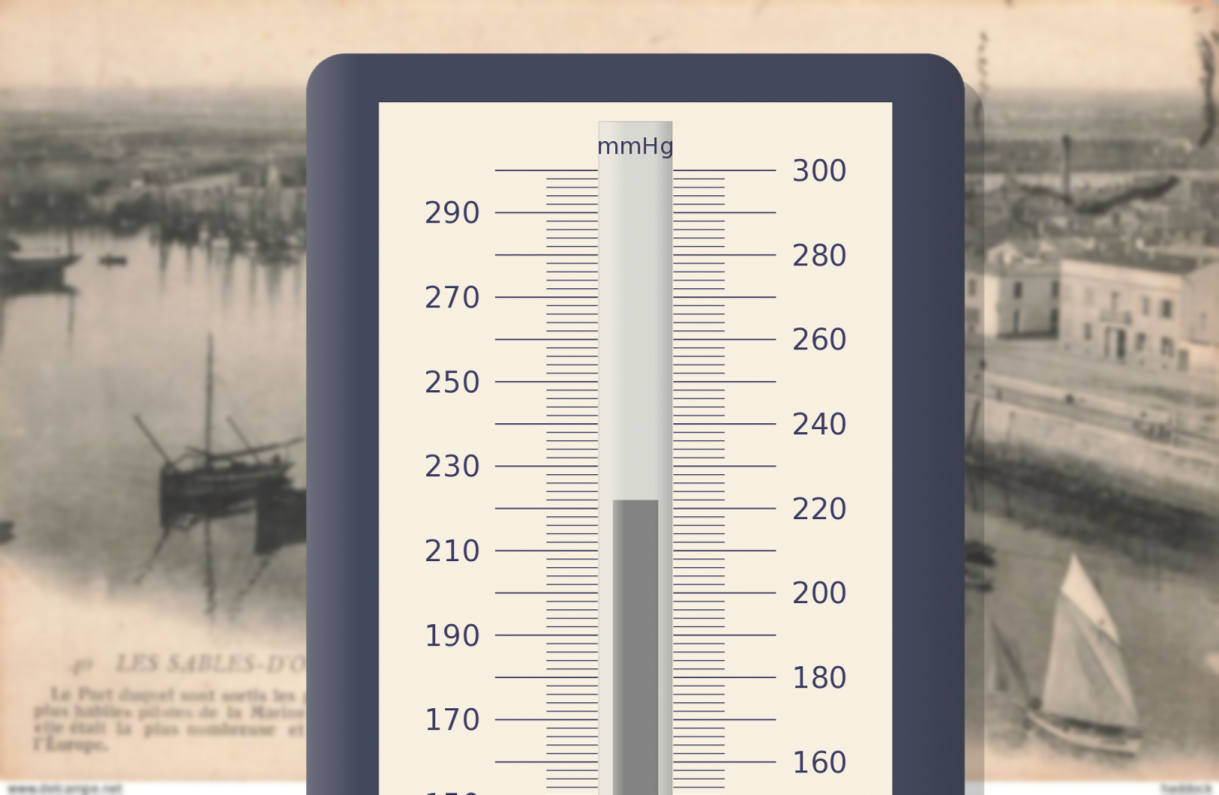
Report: 222 mmHg
